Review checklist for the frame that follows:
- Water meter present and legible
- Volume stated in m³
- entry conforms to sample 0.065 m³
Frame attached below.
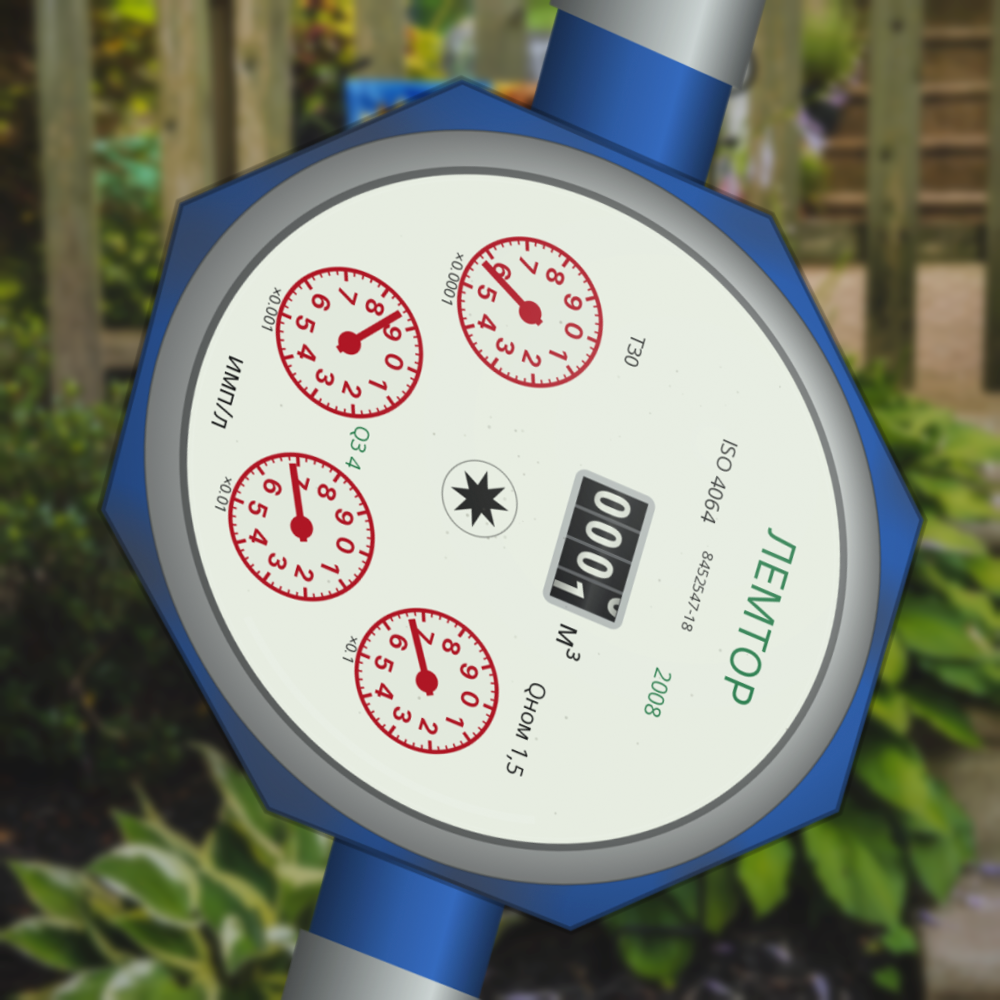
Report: 0.6685 m³
